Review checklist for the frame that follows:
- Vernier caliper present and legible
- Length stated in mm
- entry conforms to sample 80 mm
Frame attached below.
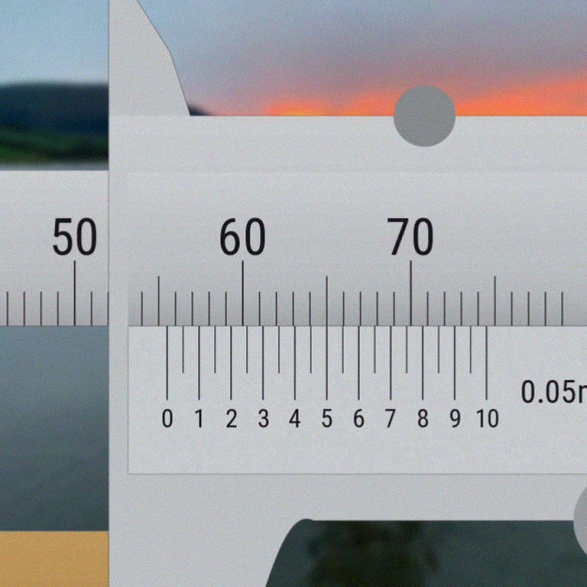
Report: 55.5 mm
